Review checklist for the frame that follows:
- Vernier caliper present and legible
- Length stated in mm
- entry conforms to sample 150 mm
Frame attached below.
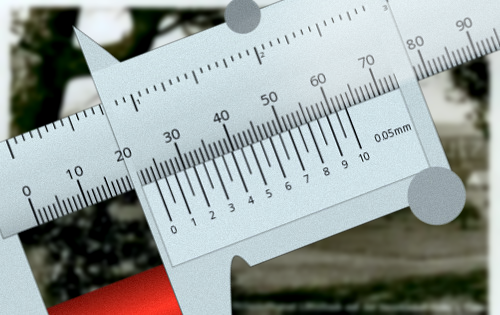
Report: 24.0 mm
